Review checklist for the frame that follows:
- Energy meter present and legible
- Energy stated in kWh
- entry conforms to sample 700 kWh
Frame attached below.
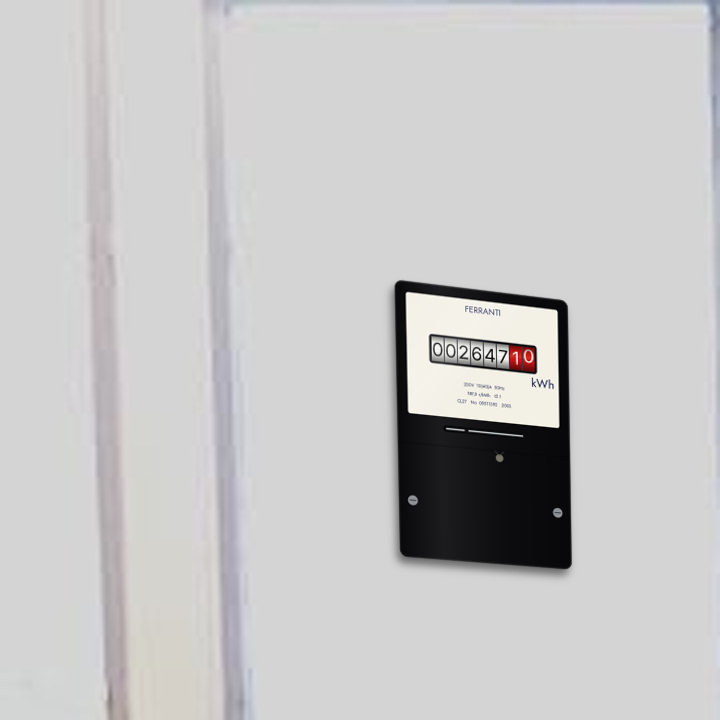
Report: 2647.10 kWh
